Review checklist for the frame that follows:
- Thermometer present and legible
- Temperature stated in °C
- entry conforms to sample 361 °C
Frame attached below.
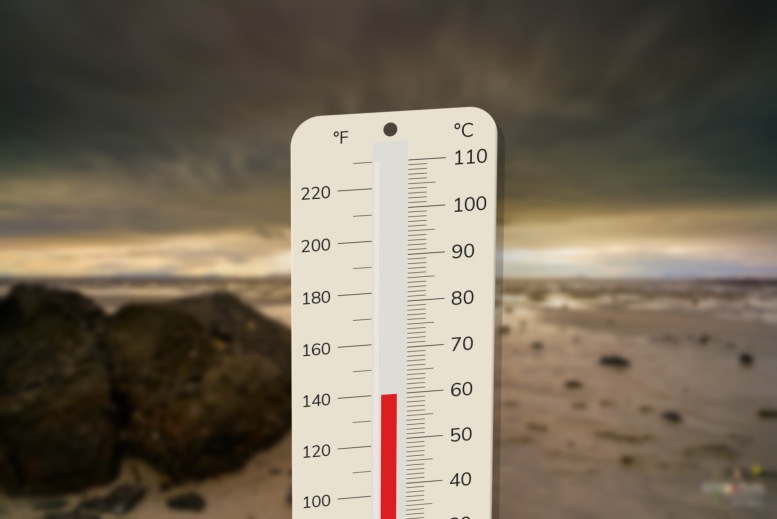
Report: 60 °C
